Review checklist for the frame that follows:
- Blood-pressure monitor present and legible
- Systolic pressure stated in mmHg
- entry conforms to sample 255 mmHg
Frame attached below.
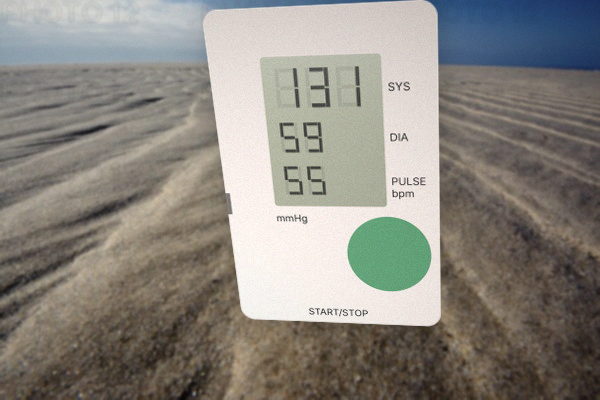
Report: 131 mmHg
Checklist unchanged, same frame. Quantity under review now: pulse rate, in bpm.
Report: 55 bpm
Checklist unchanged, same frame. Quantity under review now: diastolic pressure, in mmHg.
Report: 59 mmHg
